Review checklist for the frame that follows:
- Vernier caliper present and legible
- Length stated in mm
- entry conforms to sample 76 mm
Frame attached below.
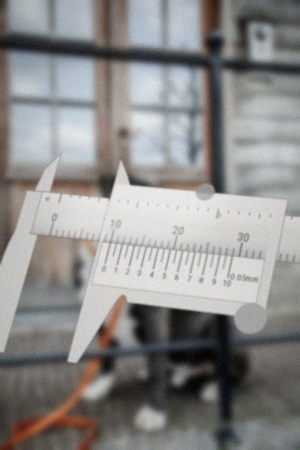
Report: 10.0 mm
